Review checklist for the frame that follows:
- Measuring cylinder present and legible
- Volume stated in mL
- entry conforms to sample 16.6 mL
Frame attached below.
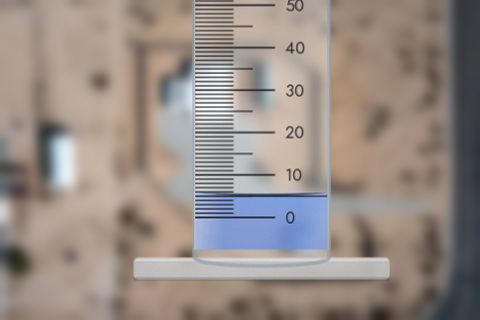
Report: 5 mL
